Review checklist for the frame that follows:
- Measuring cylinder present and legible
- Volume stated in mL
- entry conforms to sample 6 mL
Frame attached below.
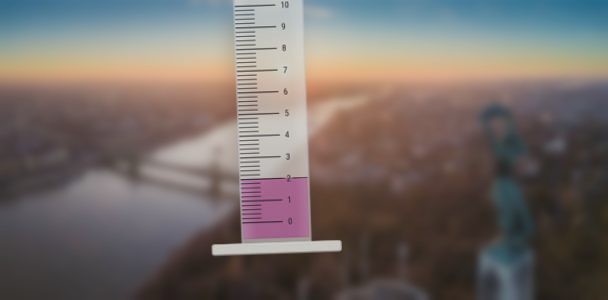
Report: 2 mL
